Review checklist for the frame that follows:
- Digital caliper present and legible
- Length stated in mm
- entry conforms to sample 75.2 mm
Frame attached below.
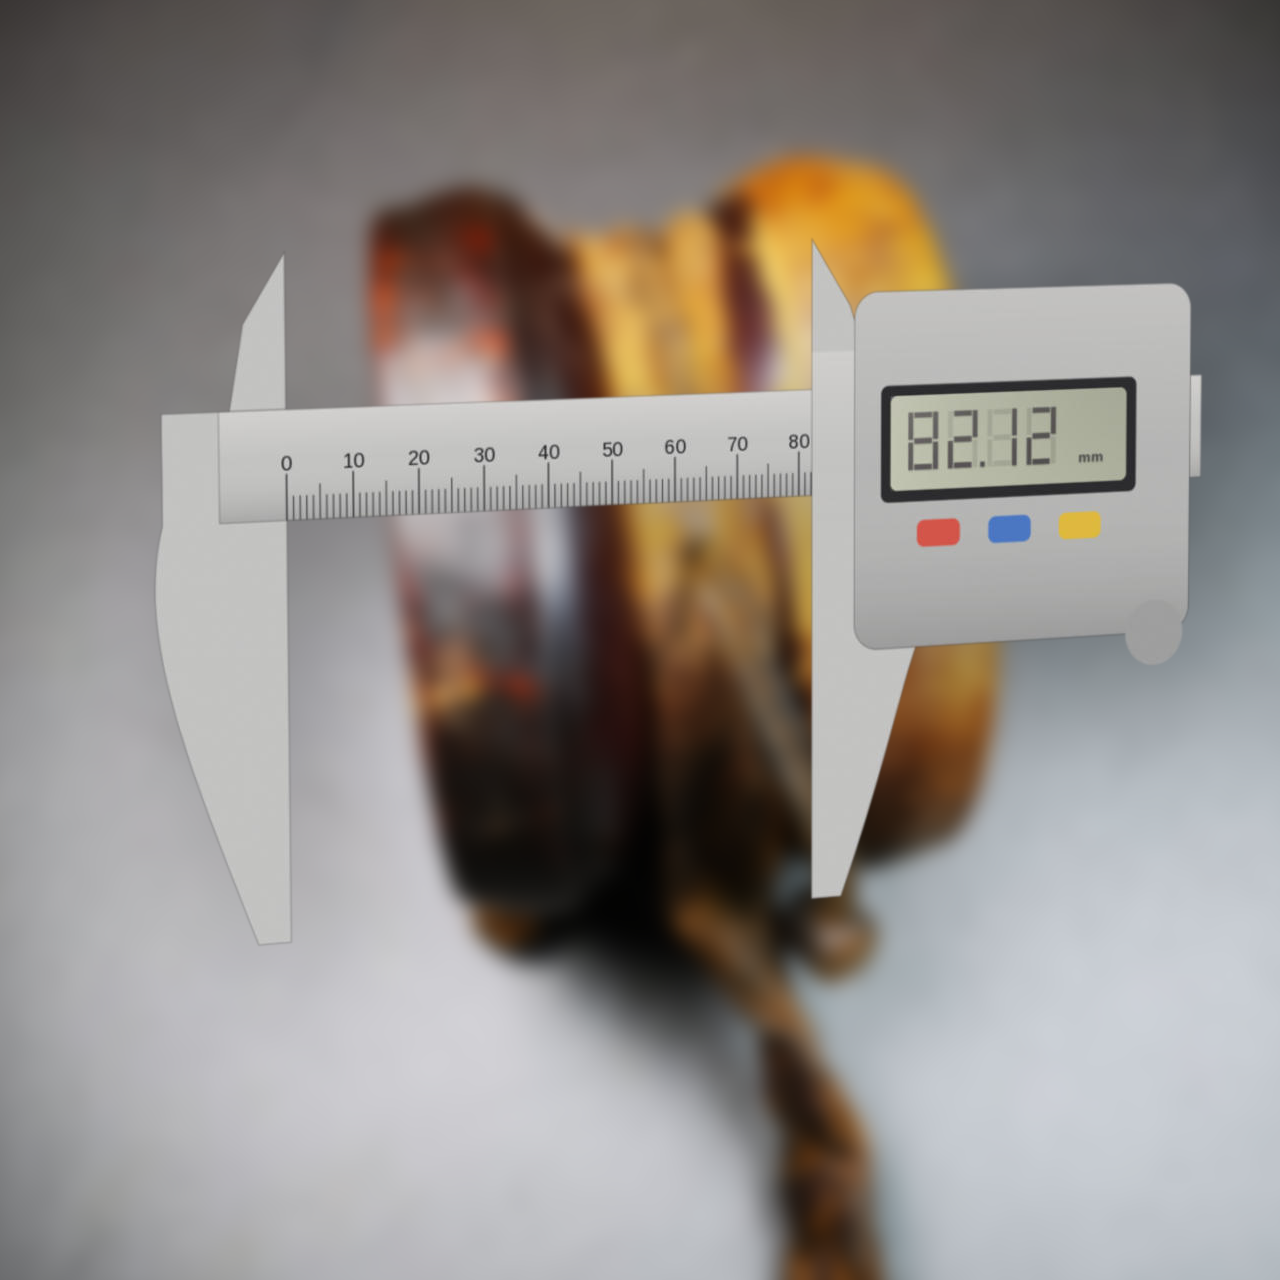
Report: 82.12 mm
